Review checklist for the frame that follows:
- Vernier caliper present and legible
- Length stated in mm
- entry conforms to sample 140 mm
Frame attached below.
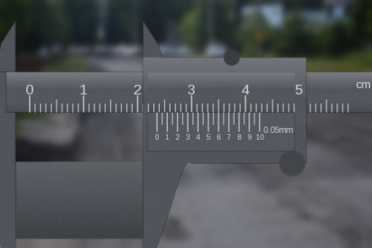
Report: 23.6 mm
